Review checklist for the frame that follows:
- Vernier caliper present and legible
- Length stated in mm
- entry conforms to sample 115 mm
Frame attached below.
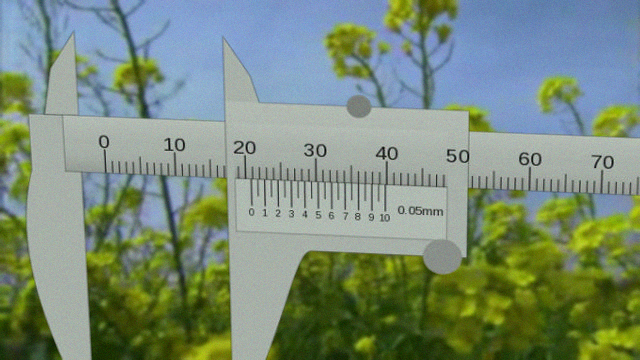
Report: 20.8 mm
